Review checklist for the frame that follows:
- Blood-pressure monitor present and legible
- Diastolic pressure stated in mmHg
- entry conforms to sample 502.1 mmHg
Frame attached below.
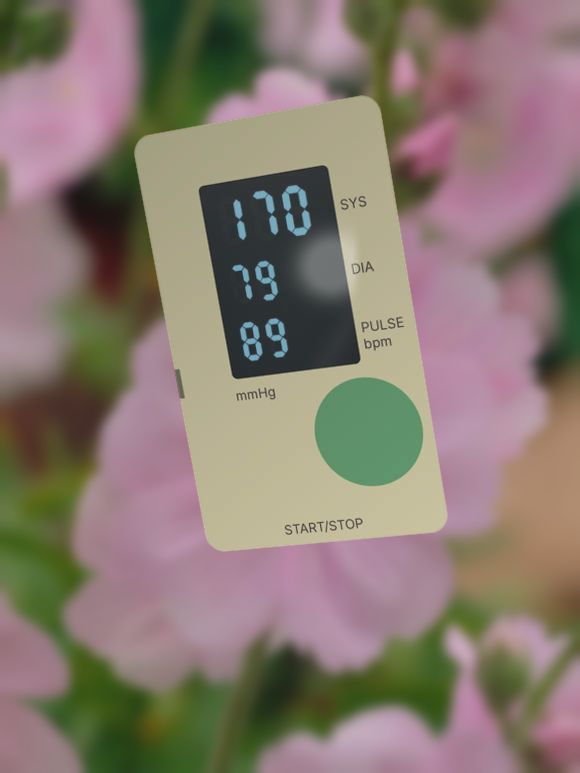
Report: 79 mmHg
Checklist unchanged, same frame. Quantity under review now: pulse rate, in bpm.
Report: 89 bpm
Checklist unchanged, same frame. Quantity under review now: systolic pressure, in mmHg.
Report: 170 mmHg
